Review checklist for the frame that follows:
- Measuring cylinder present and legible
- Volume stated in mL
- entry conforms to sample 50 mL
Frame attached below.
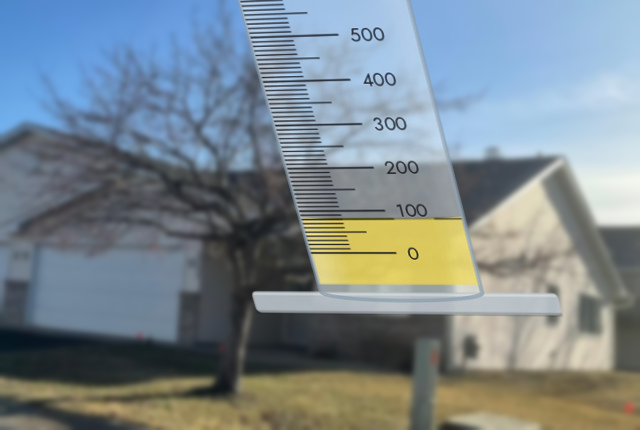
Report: 80 mL
